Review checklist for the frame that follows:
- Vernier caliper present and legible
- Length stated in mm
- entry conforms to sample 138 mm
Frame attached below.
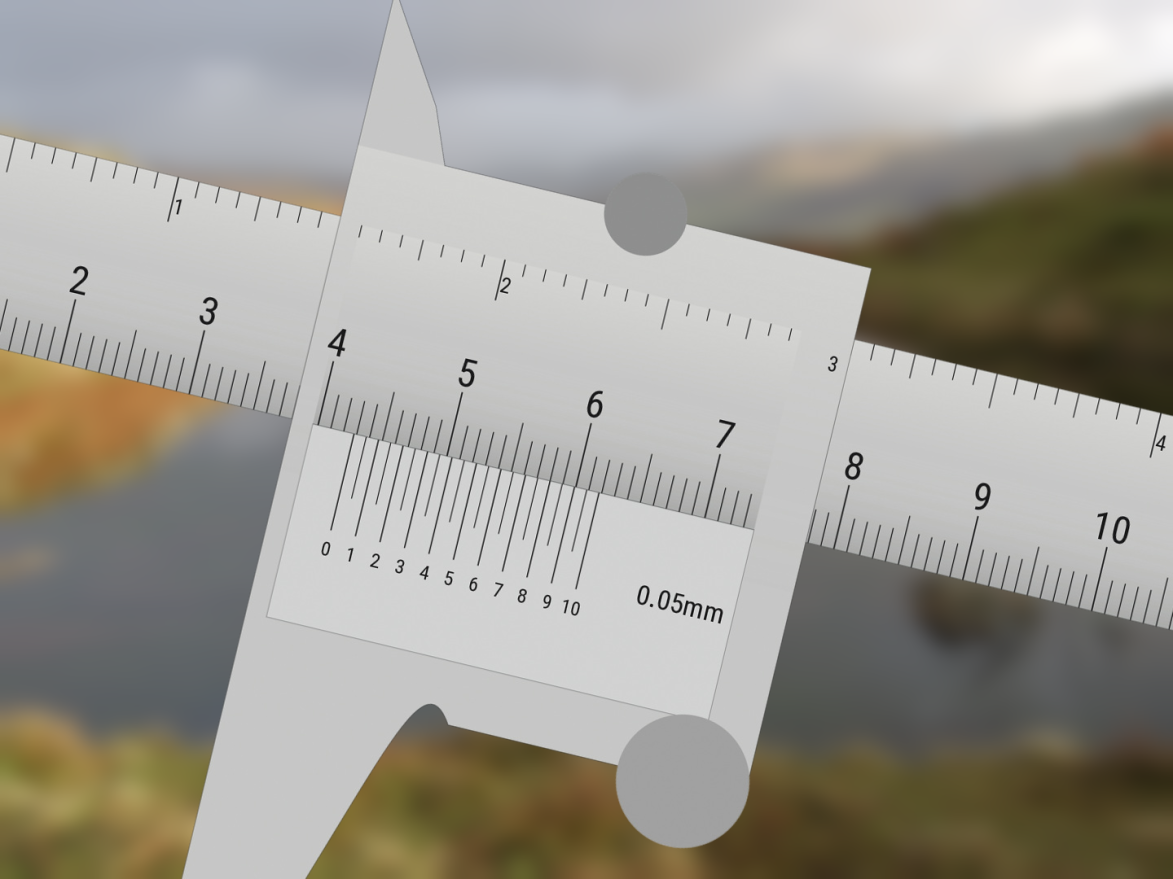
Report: 42.8 mm
